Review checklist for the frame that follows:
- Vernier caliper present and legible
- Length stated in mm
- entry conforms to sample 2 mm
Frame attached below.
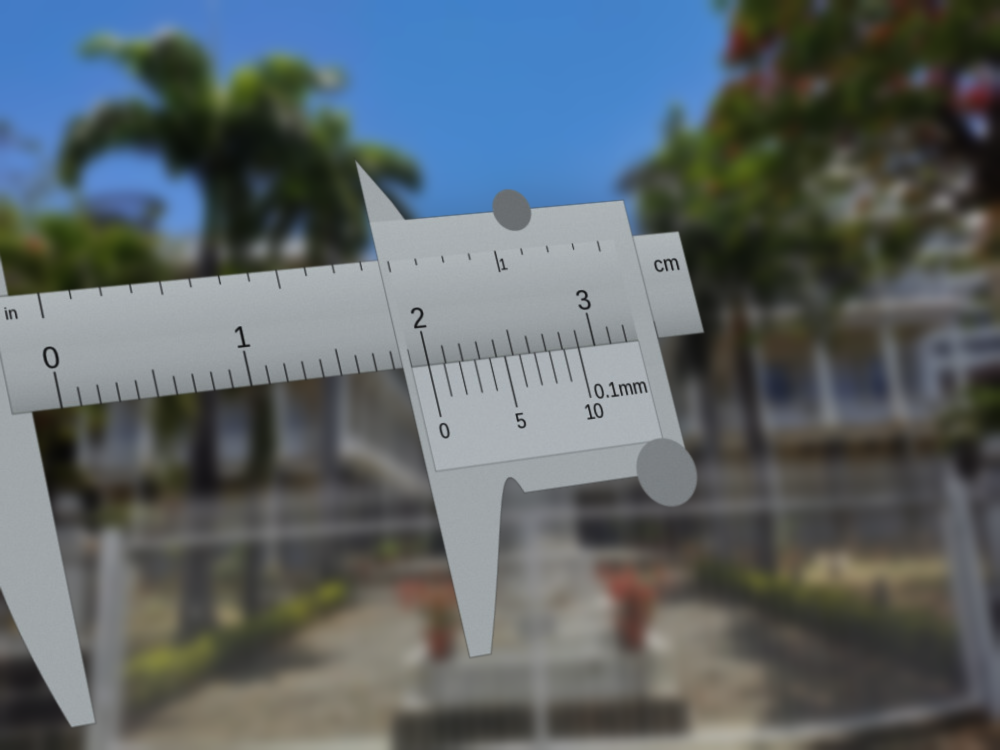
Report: 20.0 mm
